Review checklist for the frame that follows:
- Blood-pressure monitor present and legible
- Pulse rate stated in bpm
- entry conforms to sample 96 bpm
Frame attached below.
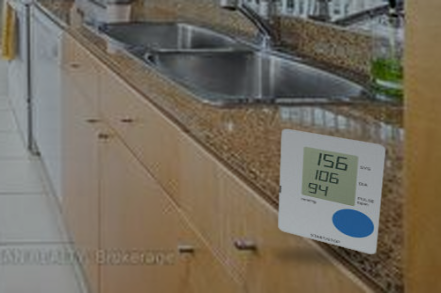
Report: 94 bpm
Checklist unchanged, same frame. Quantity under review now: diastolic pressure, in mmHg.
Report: 106 mmHg
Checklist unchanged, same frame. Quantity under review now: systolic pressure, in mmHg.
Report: 156 mmHg
